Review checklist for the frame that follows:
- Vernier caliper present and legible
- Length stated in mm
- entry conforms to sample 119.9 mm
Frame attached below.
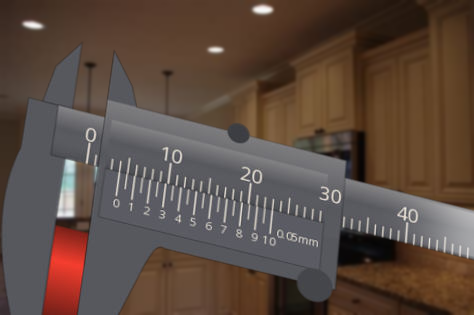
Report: 4.0 mm
